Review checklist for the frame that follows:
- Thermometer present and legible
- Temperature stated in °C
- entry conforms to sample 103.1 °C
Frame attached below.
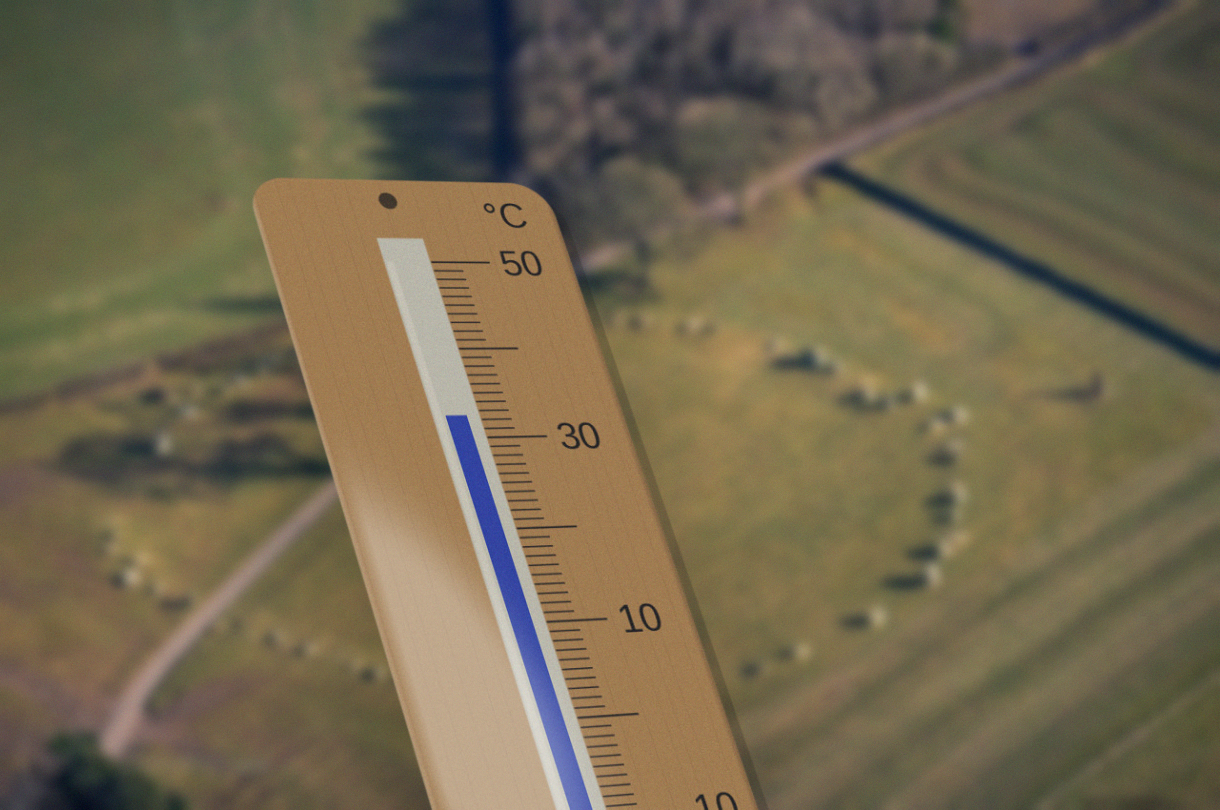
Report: 32.5 °C
